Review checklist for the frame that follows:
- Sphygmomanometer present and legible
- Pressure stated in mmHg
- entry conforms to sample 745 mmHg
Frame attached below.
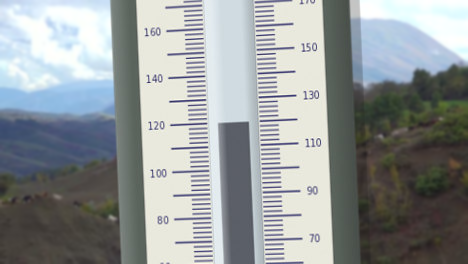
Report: 120 mmHg
